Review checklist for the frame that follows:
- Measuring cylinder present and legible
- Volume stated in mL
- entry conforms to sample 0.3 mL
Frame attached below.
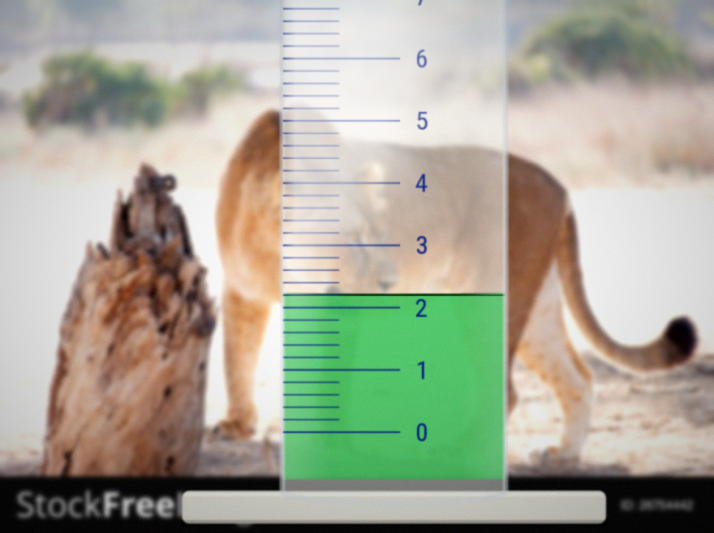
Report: 2.2 mL
